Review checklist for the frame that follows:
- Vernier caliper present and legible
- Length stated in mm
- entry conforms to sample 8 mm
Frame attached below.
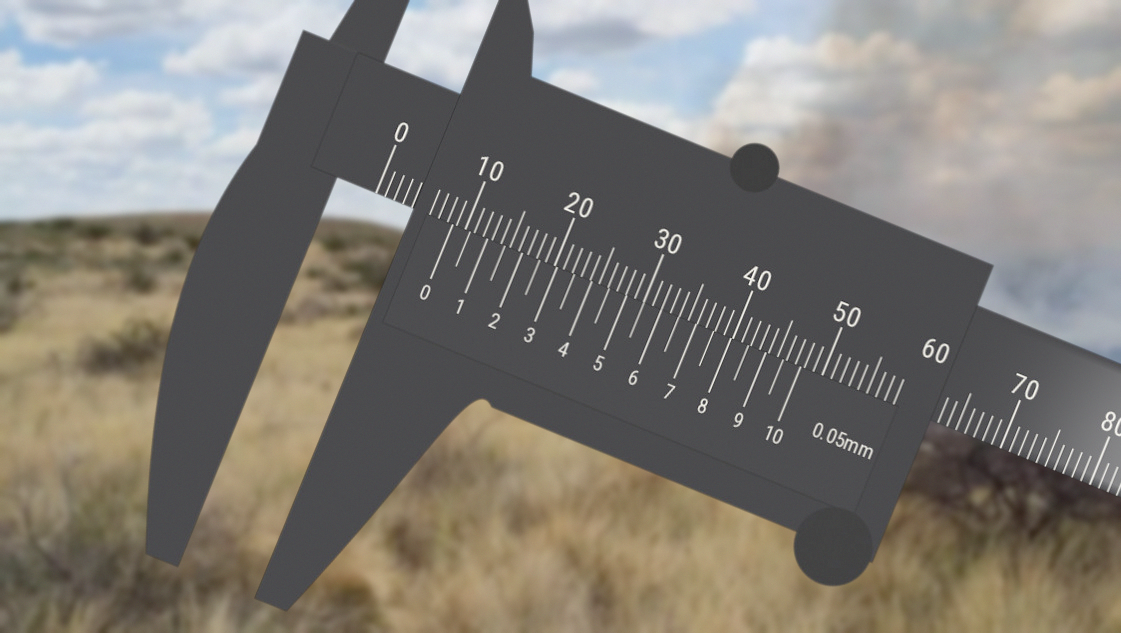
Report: 8.6 mm
